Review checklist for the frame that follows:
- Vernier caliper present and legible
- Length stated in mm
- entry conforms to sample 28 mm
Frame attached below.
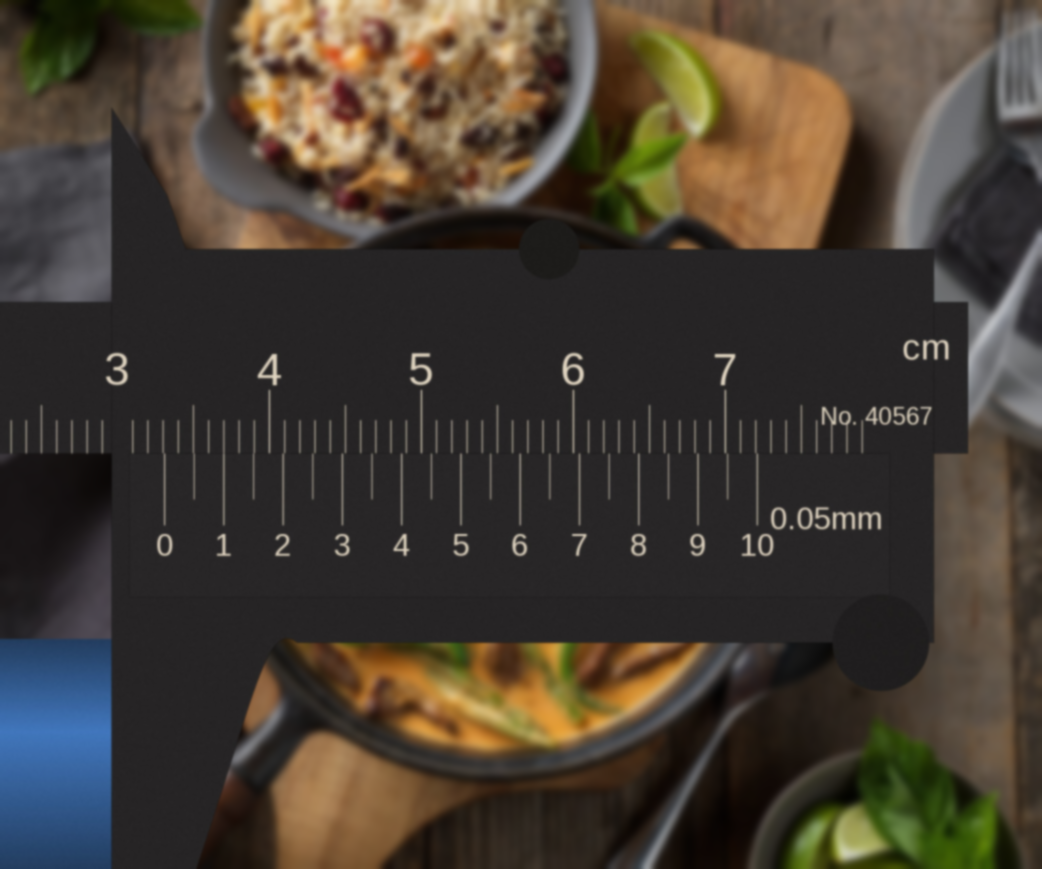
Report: 33.1 mm
